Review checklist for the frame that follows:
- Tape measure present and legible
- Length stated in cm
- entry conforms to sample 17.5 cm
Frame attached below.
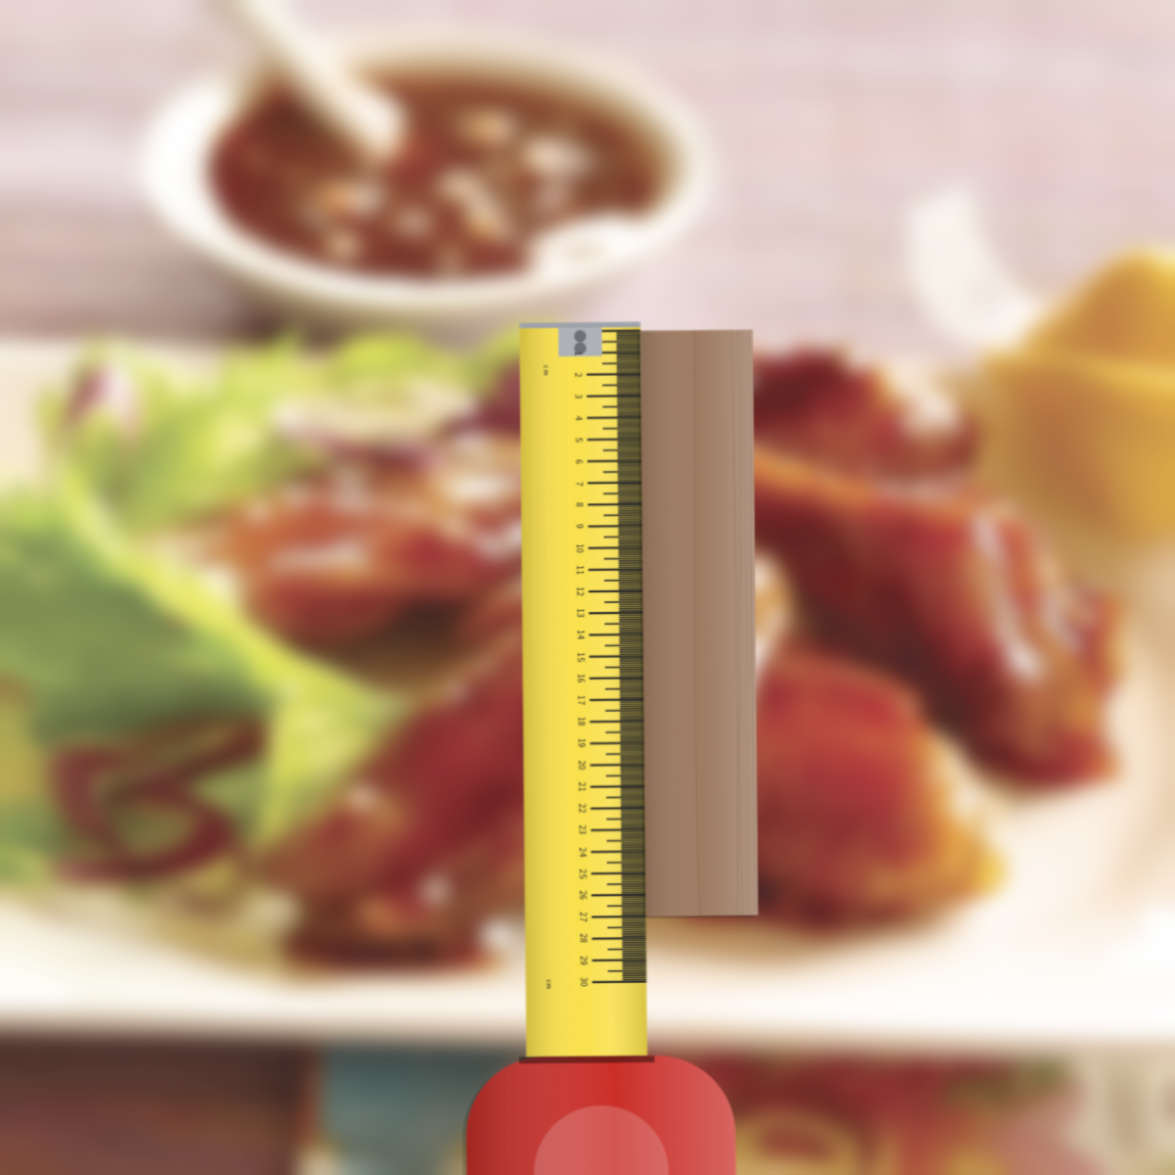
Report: 27 cm
